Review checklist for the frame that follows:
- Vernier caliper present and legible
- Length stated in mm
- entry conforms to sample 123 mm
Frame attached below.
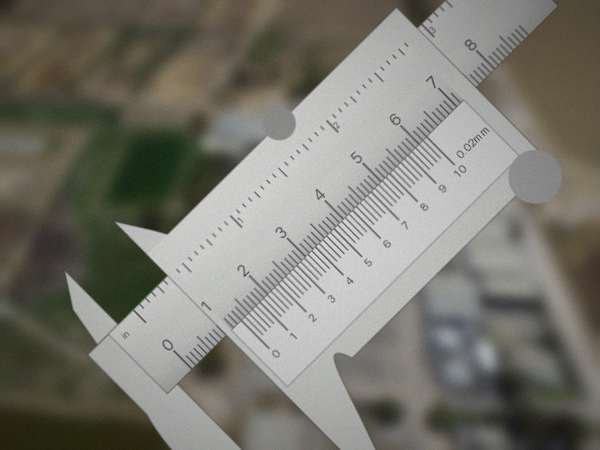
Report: 13.0 mm
